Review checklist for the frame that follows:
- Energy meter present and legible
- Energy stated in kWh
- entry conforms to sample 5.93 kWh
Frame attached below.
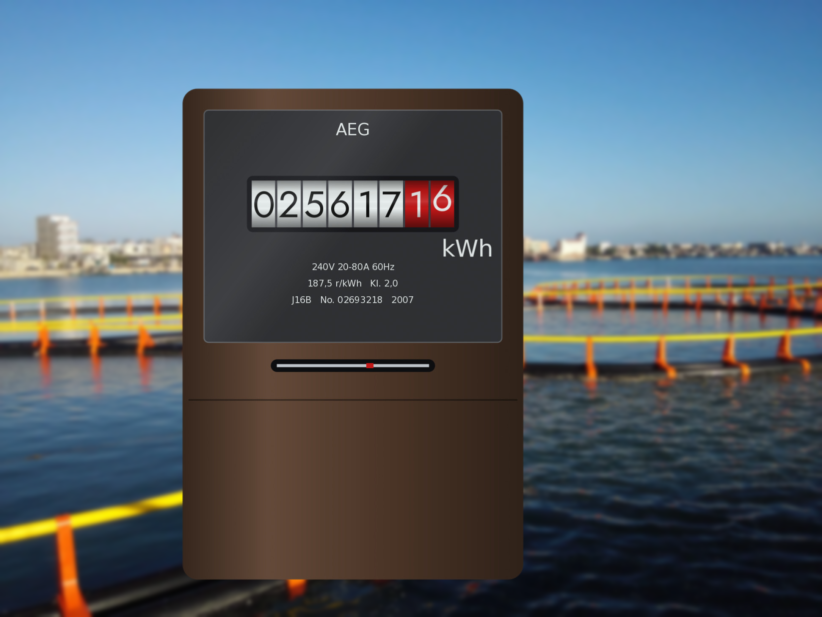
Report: 25617.16 kWh
